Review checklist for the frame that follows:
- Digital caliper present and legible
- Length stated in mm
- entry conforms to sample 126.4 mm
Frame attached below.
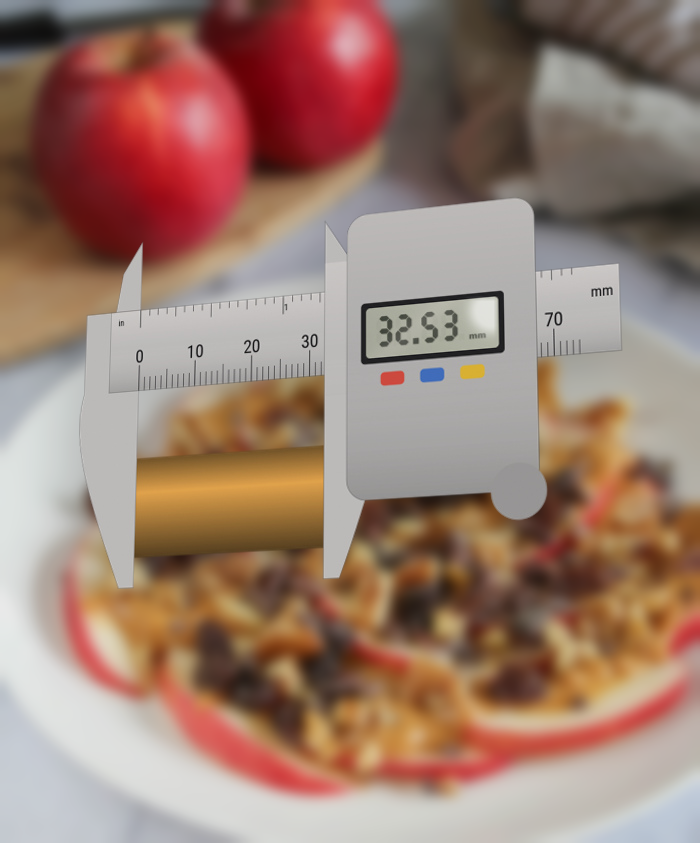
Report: 32.53 mm
